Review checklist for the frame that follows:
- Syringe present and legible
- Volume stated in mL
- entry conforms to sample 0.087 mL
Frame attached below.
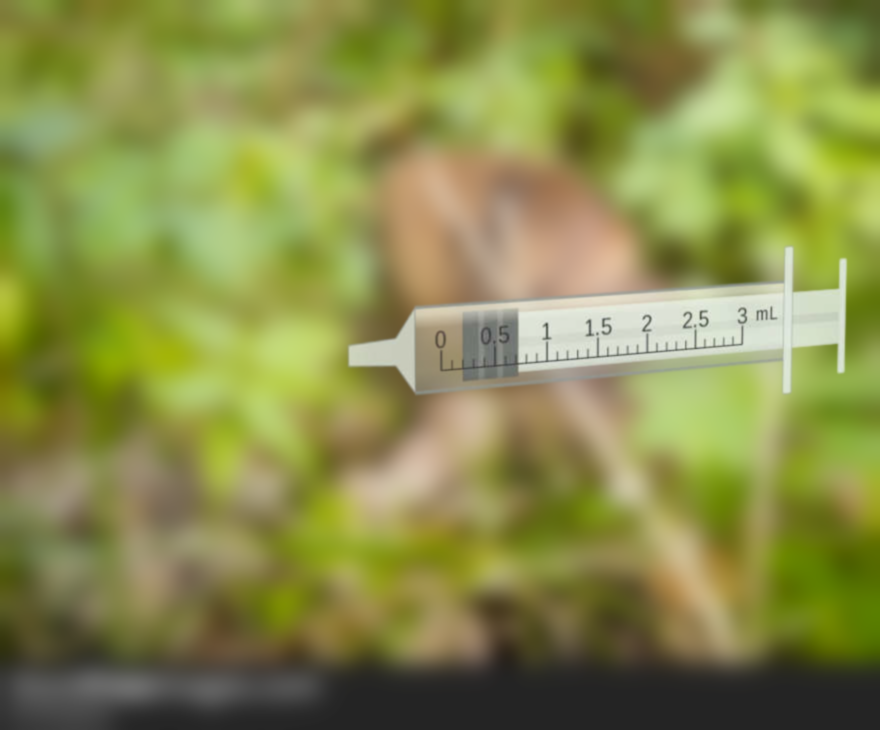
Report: 0.2 mL
